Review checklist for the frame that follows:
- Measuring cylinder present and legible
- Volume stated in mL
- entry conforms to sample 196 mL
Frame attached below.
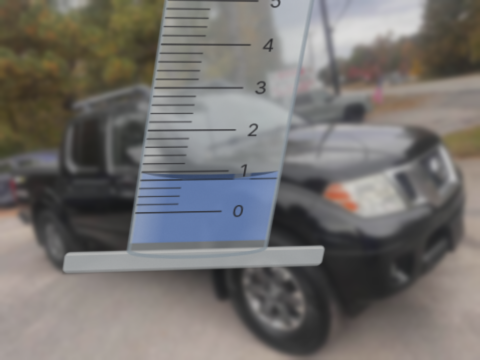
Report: 0.8 mL
